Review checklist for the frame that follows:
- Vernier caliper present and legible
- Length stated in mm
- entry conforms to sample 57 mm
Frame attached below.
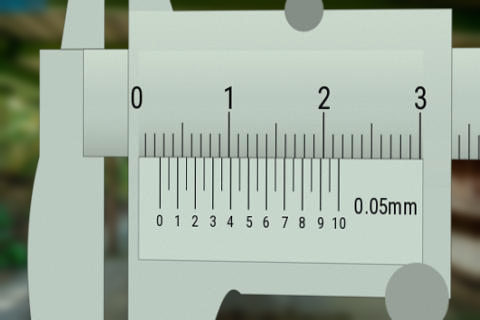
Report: 2.6 mm
